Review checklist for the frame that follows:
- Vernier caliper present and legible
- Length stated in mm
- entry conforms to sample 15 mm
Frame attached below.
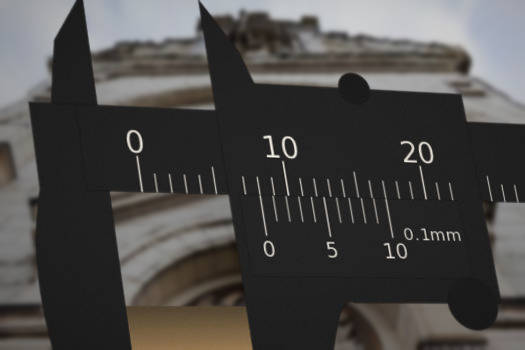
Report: 8.0 mm
